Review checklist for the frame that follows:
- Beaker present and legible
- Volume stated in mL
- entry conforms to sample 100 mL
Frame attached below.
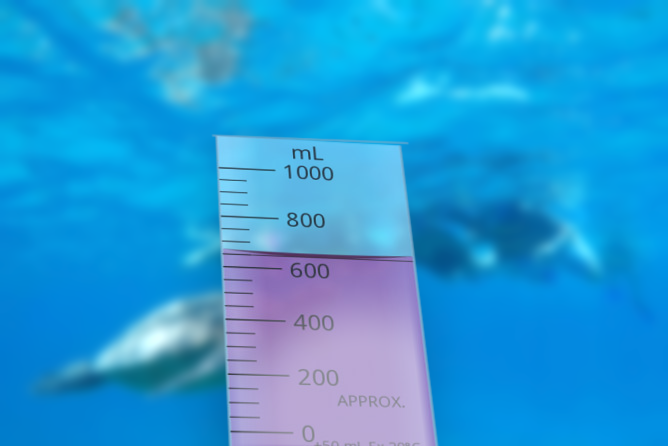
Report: 650 mL
